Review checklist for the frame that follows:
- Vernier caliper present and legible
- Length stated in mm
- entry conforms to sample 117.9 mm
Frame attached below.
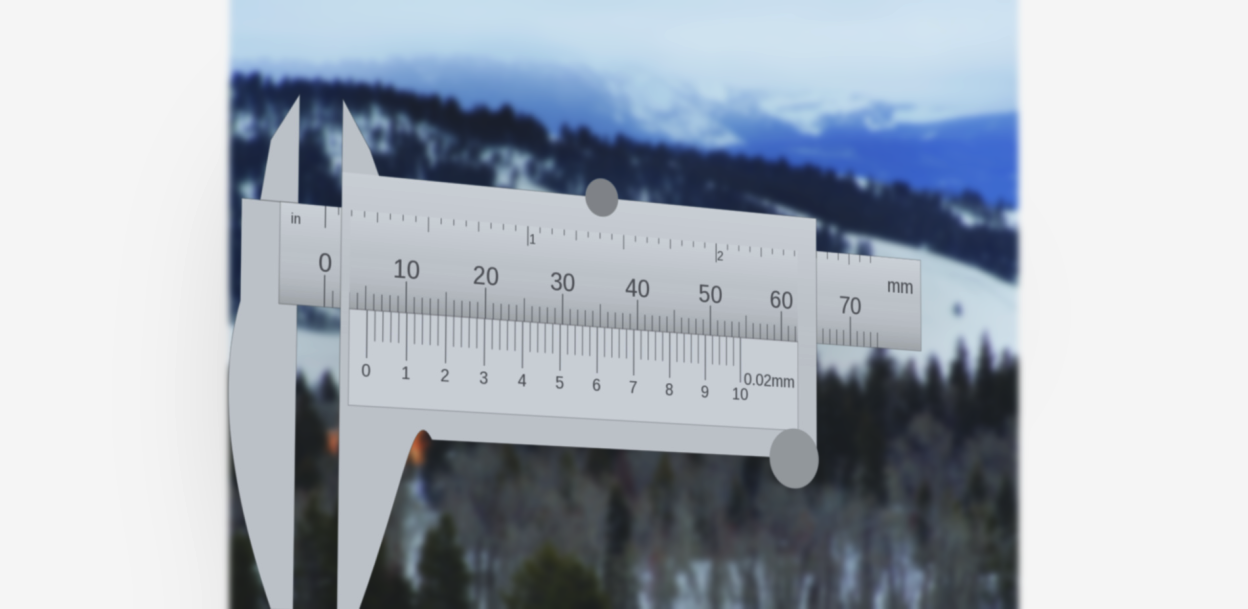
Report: 5.2 mm
